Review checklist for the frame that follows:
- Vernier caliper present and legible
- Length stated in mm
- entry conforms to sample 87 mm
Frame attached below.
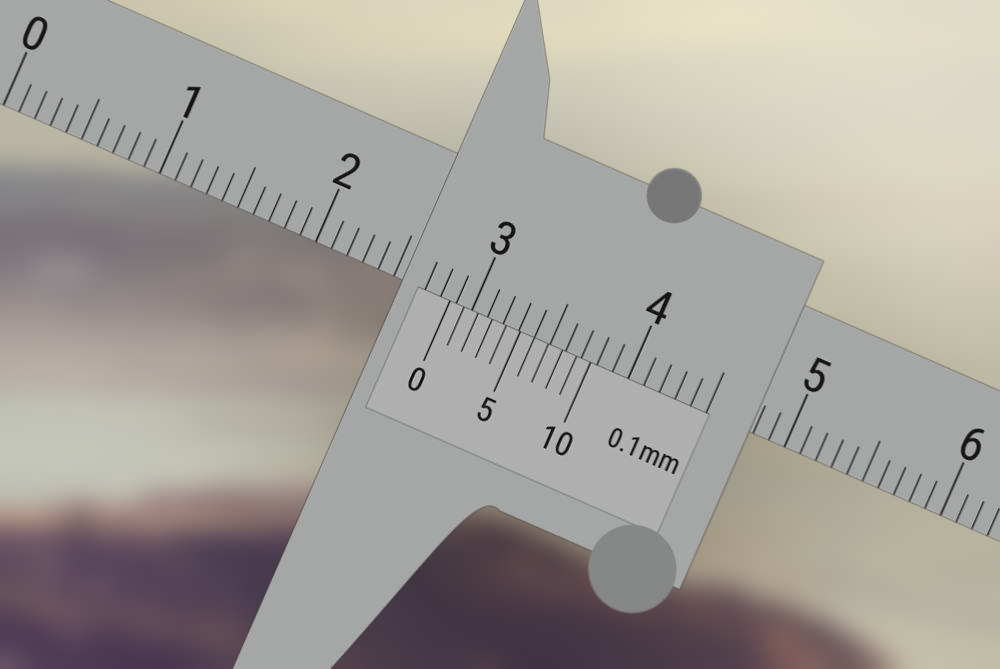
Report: 28.6 mm
